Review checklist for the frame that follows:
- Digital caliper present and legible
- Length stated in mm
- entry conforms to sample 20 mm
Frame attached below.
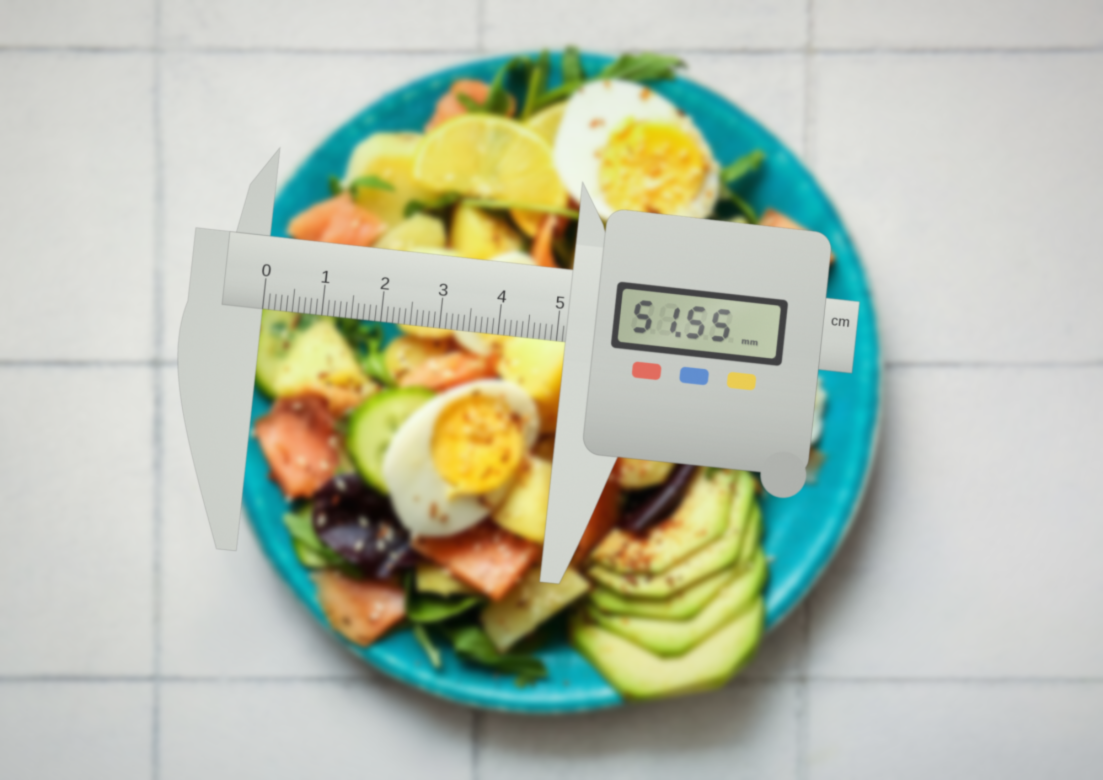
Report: 51.55 mm
